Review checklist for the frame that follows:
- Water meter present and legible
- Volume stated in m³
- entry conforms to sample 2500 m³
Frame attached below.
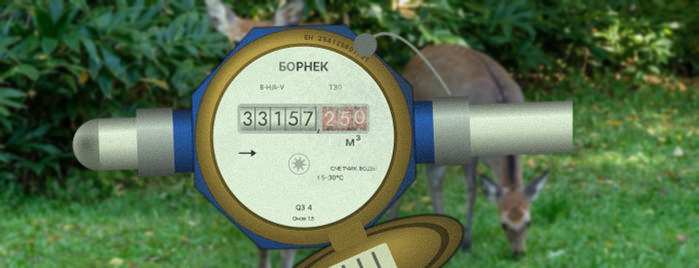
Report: 33157.250 m³
